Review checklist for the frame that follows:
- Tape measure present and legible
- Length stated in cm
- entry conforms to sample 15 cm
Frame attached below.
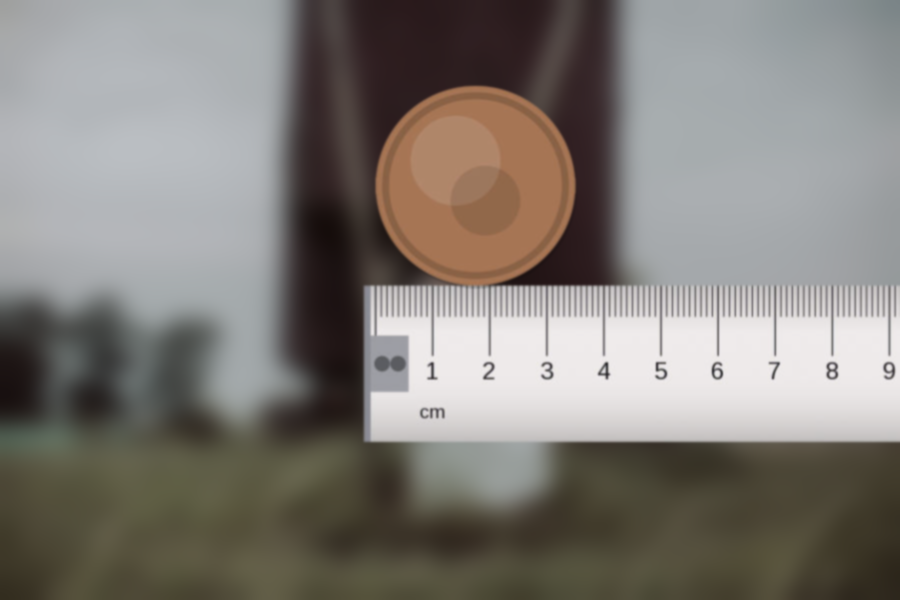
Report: 3.5 cm
